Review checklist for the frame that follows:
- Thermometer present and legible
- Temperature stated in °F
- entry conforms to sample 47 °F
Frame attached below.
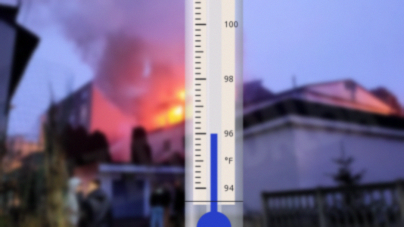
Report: 96 °F
